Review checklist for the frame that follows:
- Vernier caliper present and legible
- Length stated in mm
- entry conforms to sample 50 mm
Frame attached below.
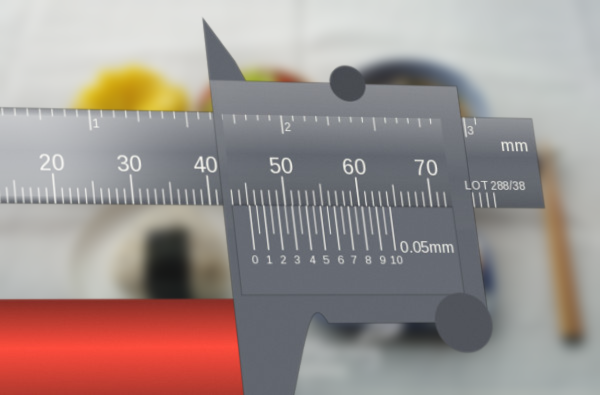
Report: 45.2 mm
